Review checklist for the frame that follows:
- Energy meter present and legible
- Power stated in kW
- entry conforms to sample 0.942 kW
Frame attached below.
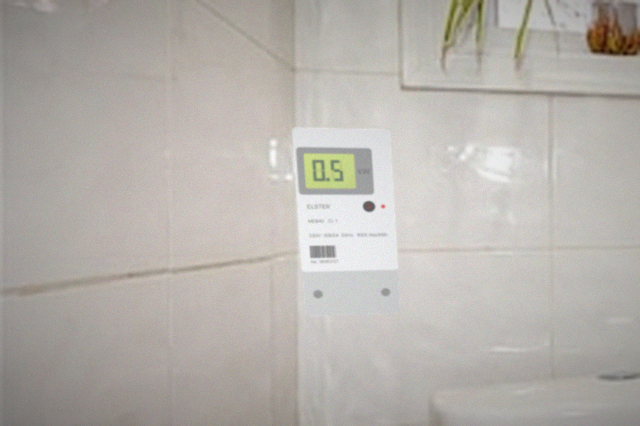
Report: 0.5 kW
